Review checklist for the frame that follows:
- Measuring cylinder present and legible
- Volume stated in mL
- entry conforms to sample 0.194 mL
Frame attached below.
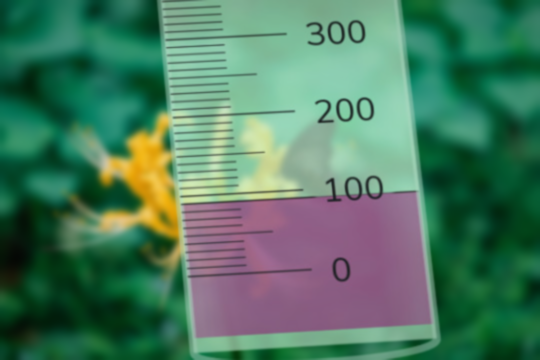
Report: 90 mL
